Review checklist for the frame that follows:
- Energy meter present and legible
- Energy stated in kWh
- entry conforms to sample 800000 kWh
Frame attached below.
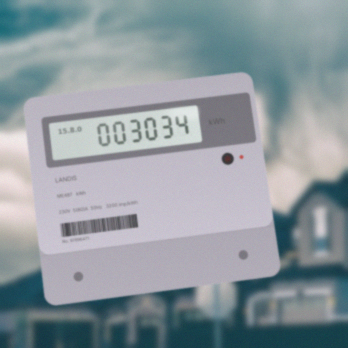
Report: 3034 kWh
